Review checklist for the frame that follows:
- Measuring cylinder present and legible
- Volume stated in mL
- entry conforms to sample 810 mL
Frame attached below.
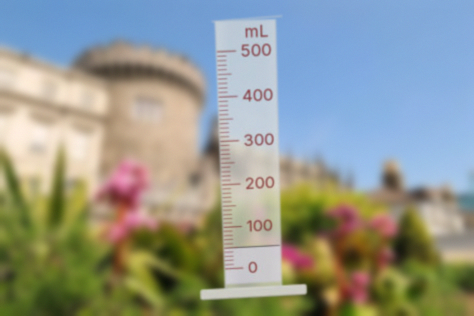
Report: 50 mL
